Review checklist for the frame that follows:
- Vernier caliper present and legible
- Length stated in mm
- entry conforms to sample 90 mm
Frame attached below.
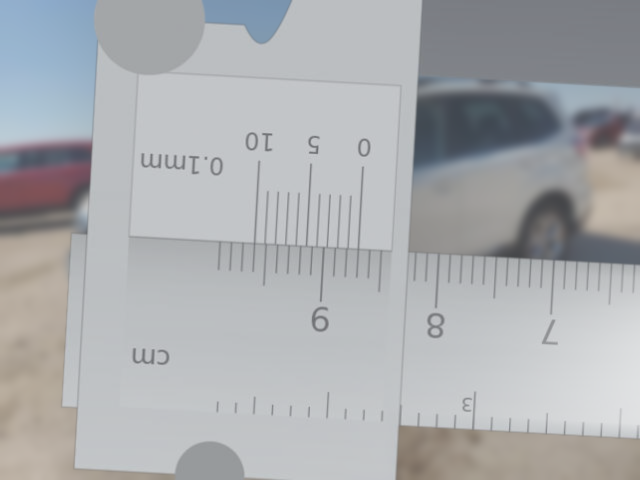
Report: 87.0 mm
